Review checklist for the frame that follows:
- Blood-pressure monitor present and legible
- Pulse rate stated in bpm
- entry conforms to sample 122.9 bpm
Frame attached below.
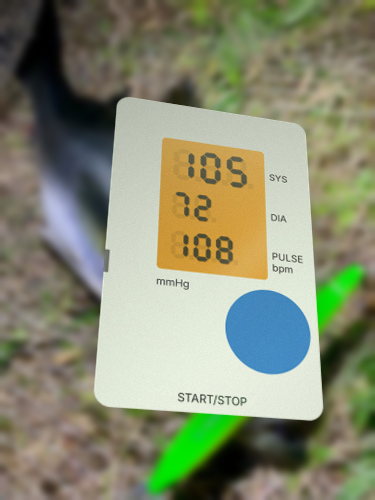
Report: 108 bpm
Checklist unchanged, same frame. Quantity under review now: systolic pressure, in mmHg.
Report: 105 mmHg
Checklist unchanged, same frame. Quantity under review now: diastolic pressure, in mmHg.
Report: 72 mmHg
